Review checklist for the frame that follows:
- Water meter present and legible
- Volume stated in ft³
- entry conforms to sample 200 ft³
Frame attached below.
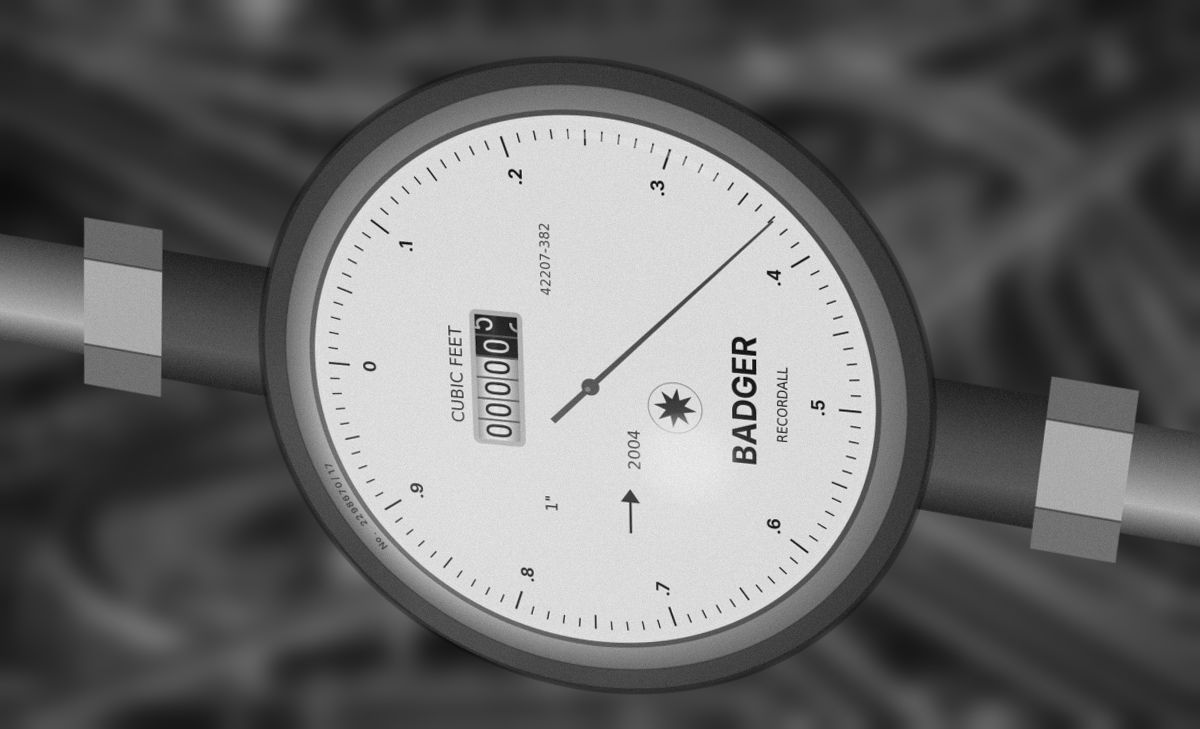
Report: 5.37 ft³
